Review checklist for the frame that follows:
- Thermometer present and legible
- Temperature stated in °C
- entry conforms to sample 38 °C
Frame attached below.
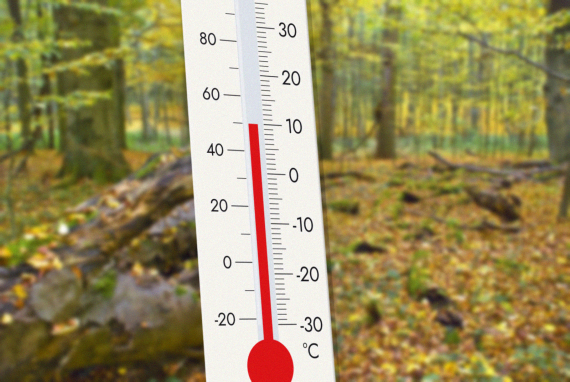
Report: 10 °C
